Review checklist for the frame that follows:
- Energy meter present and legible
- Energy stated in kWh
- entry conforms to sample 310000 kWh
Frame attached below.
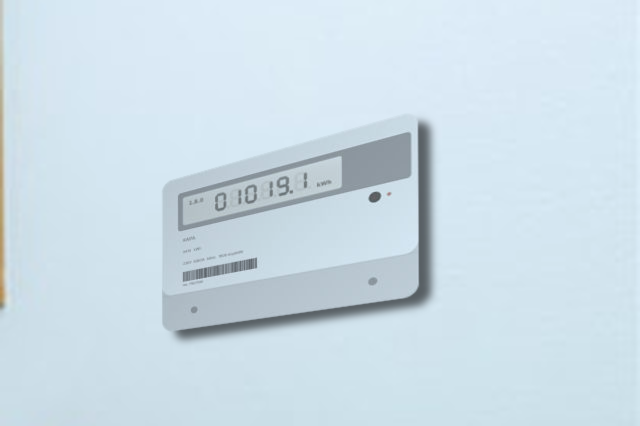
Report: 1019.1 kWh
